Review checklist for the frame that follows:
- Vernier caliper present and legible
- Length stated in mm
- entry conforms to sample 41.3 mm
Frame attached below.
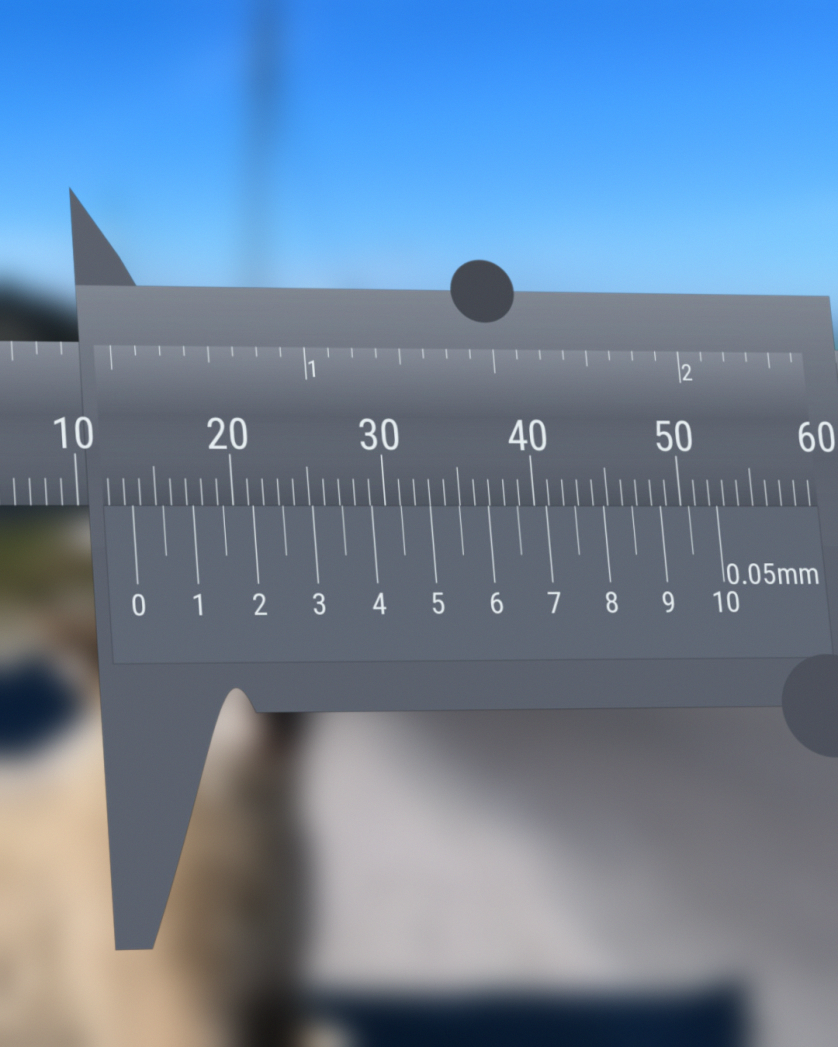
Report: 13.5 mm
